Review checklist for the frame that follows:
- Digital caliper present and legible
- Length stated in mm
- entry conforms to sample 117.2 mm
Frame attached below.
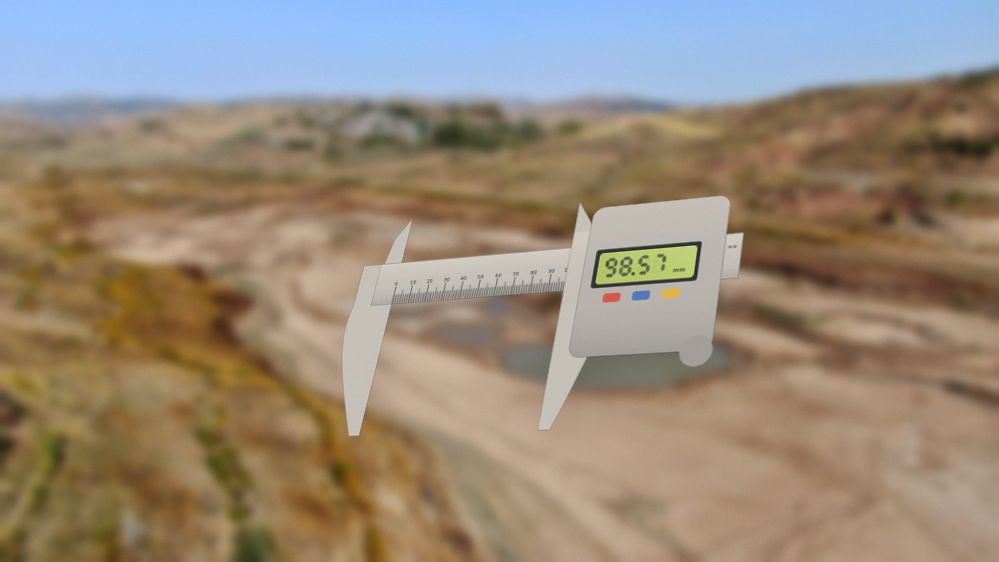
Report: 98.57 mm
